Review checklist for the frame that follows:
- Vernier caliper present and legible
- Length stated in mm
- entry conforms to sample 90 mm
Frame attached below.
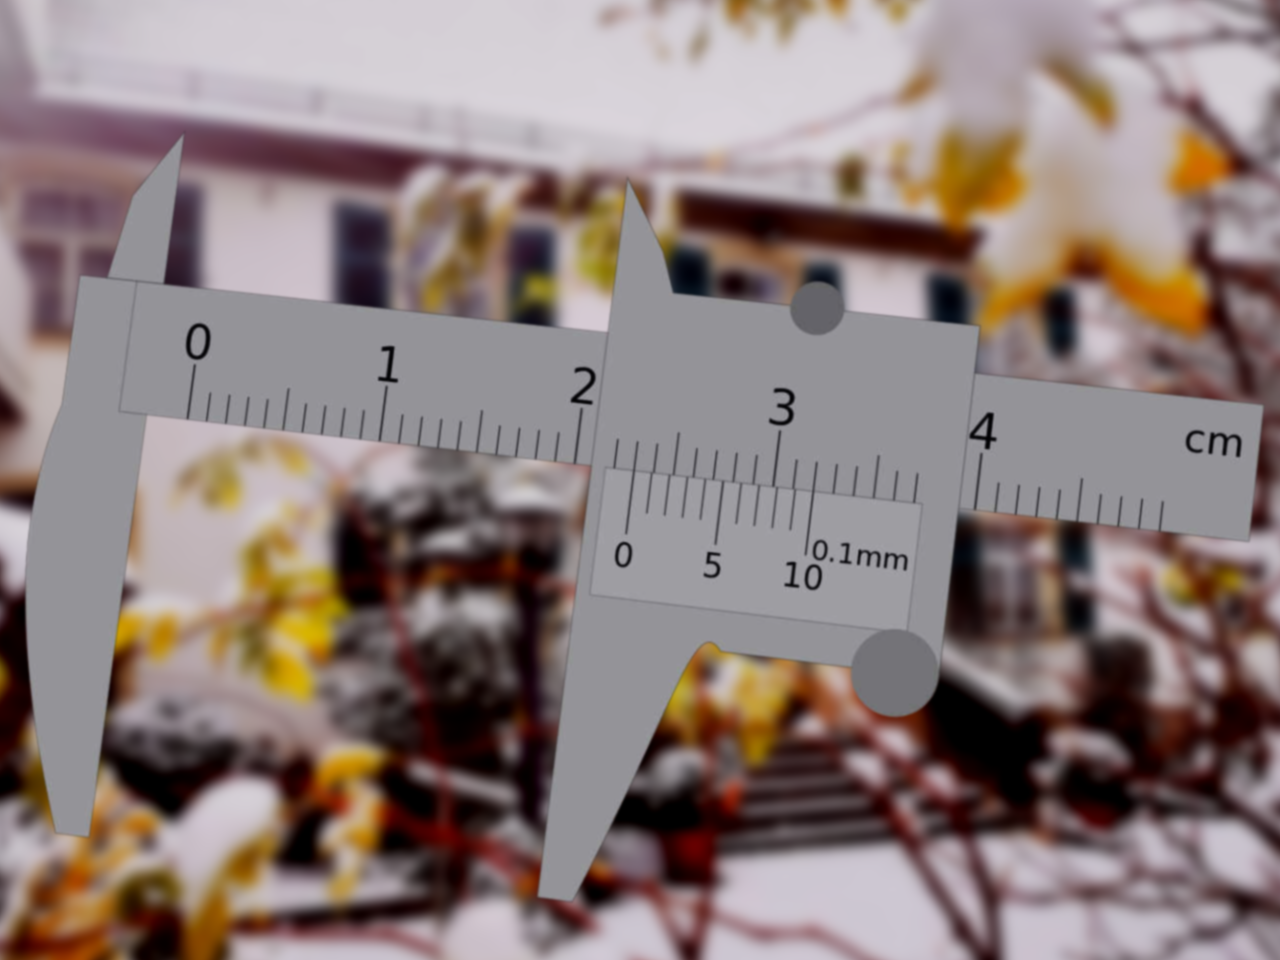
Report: 23.0 mm
